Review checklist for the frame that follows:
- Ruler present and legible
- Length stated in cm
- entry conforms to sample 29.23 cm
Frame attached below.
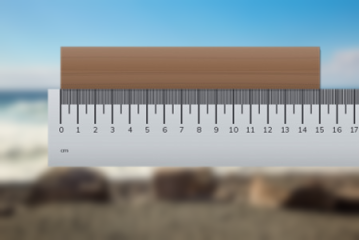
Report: 15 cm
